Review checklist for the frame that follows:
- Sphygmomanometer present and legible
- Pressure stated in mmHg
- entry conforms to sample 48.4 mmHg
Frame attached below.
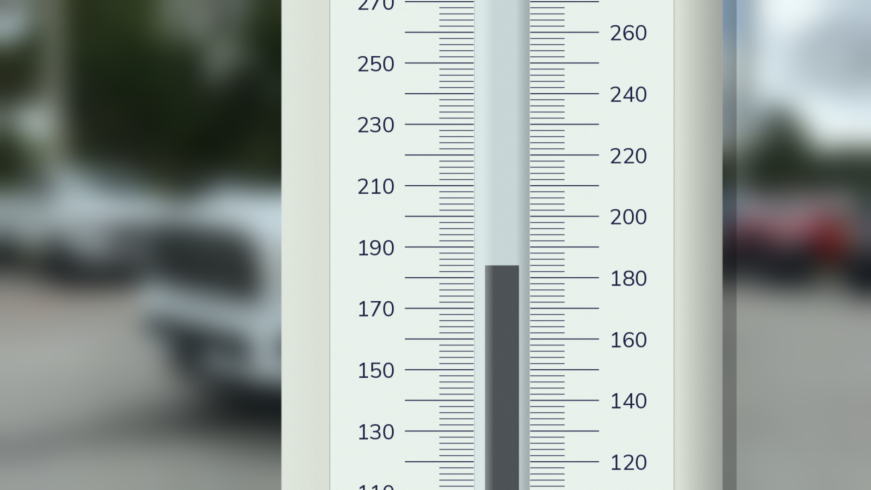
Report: 184 mmHg
